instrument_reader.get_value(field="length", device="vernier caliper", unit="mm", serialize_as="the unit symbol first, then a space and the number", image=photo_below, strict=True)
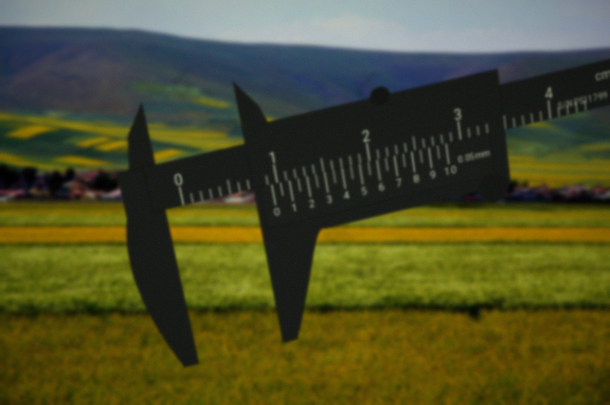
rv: mm 9.4
